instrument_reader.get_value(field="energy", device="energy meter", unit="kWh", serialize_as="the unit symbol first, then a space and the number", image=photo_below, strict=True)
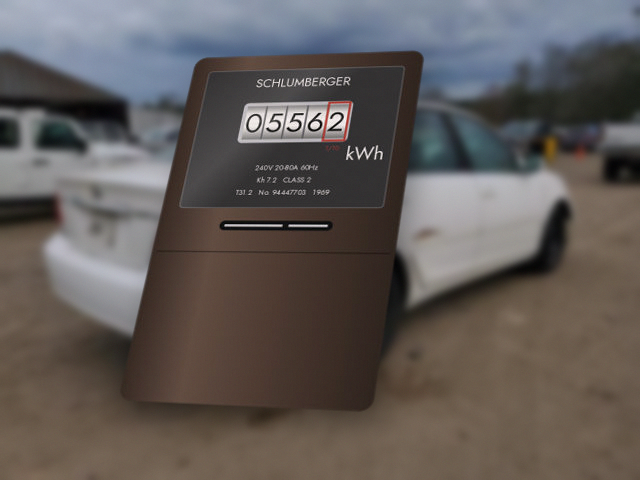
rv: kWh 556.2
